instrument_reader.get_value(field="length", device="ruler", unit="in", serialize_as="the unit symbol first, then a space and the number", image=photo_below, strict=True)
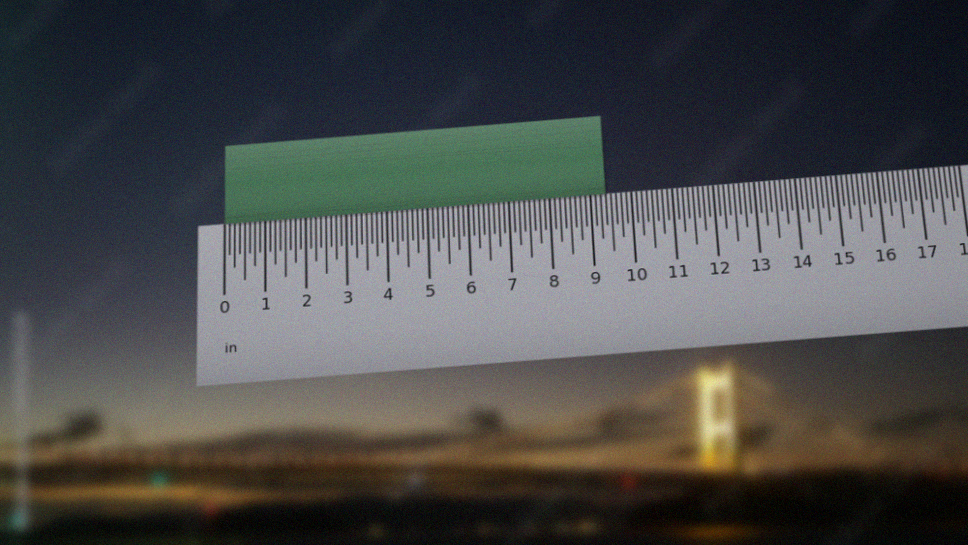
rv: in 9.375
